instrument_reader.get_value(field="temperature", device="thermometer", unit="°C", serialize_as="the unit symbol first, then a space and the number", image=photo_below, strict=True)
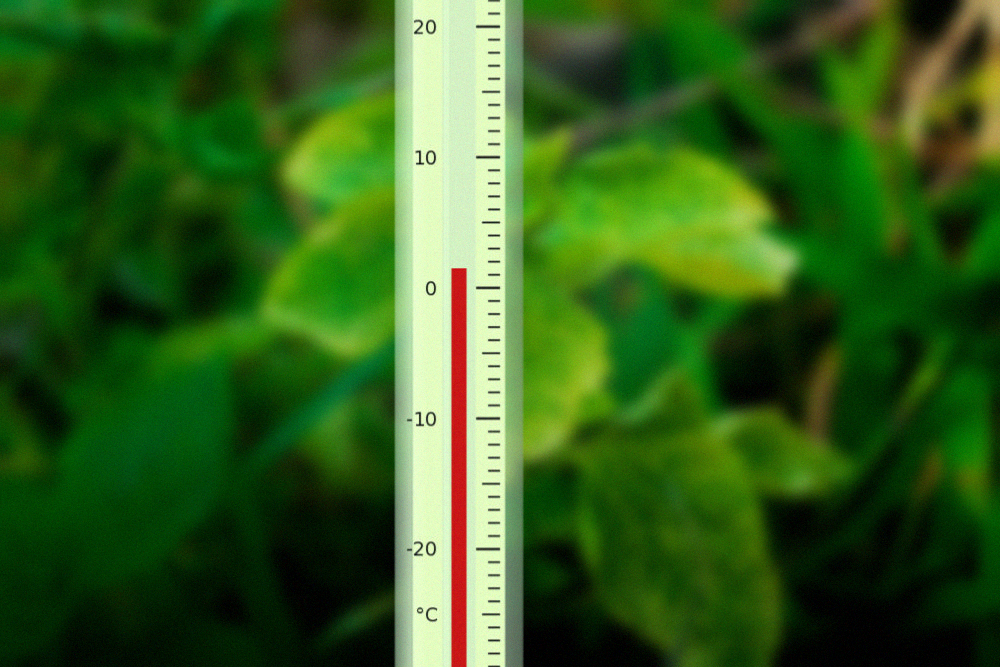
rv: °C 1.5
